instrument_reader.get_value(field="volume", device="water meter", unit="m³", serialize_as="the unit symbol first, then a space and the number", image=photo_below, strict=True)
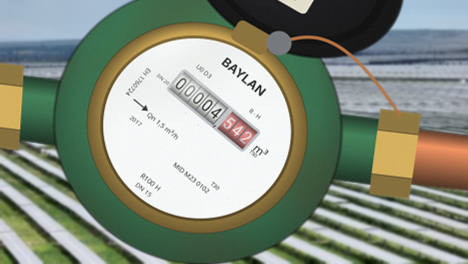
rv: m³ 4.542
